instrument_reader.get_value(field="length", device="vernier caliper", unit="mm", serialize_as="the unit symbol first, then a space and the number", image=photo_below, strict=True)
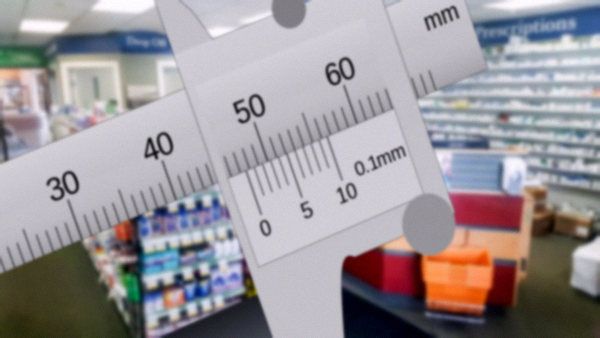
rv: mm 47.6
